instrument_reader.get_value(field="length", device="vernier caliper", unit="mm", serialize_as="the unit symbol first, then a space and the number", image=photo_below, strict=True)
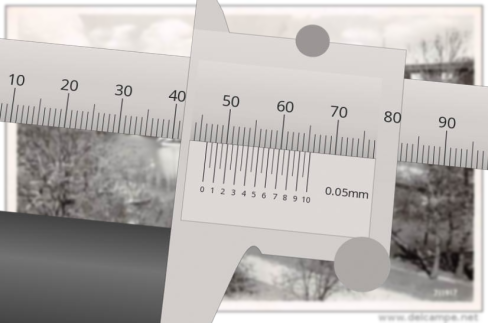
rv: mm 46.4
